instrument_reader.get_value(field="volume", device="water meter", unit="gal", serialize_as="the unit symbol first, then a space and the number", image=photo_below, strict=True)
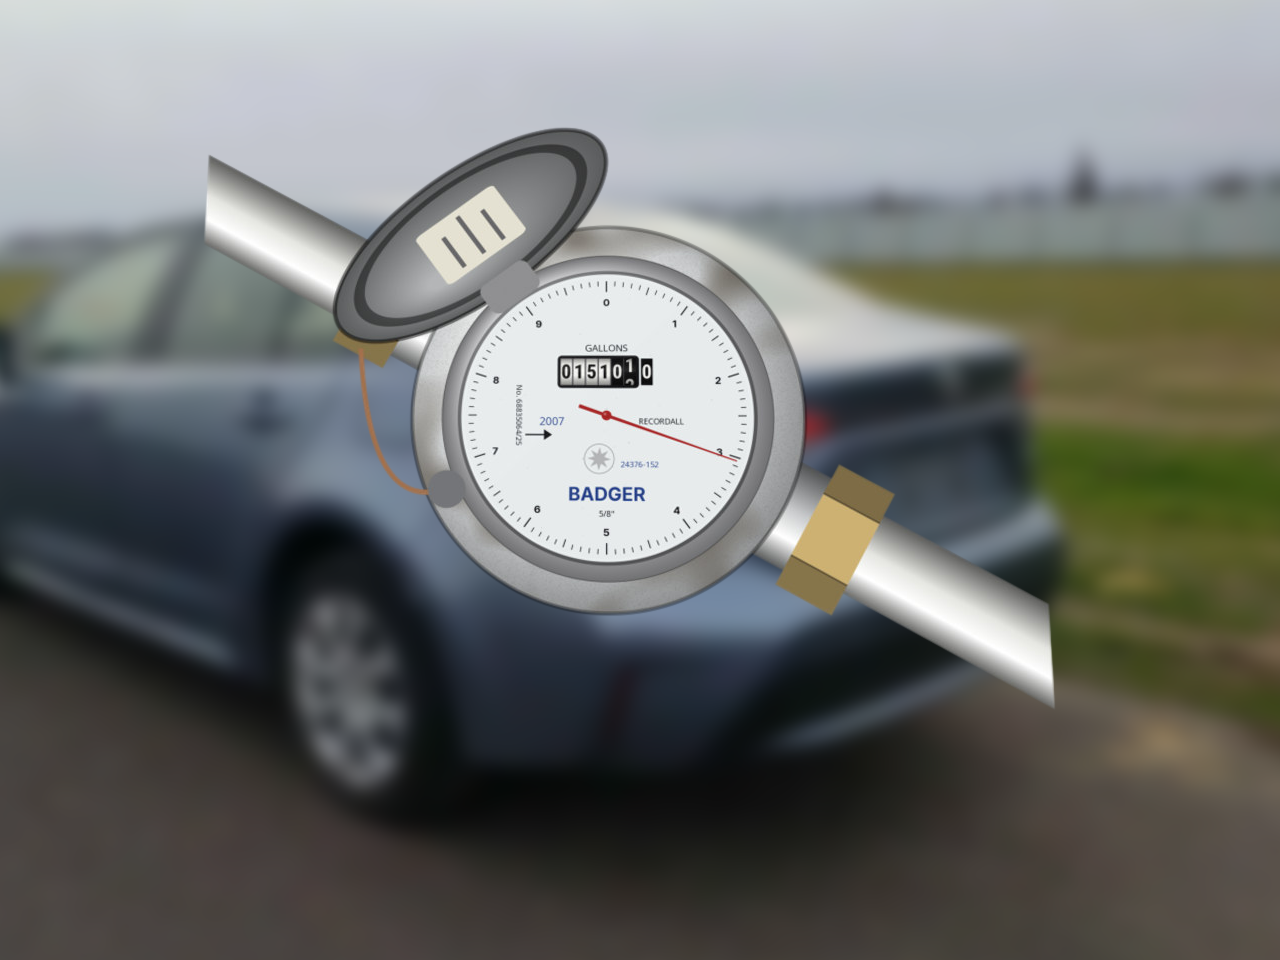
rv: gal 151013.0
